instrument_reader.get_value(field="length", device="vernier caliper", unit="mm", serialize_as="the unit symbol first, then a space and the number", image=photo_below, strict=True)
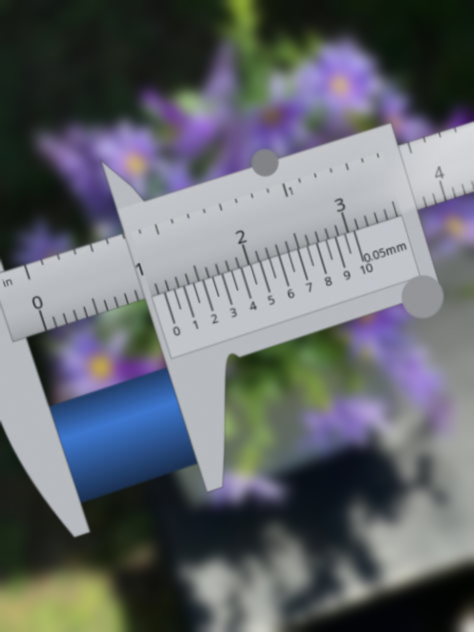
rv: mm 11.6
